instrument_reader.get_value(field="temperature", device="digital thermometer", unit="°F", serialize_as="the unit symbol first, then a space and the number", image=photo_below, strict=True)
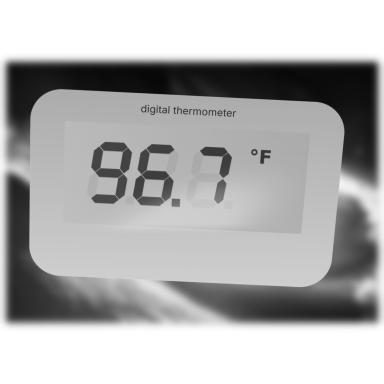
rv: °F 96.7
